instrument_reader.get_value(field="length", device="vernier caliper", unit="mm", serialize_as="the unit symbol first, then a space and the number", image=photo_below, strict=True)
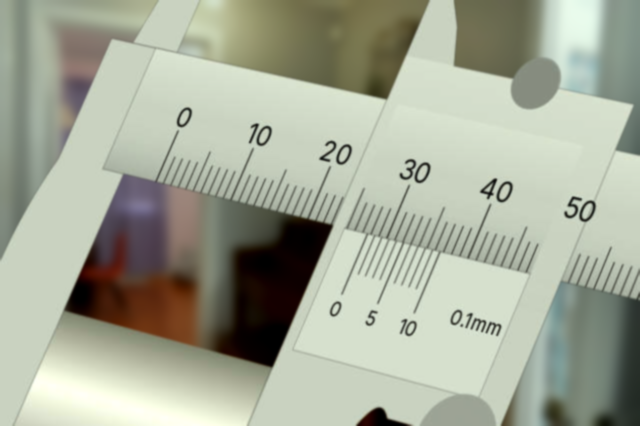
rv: mm 27.6
